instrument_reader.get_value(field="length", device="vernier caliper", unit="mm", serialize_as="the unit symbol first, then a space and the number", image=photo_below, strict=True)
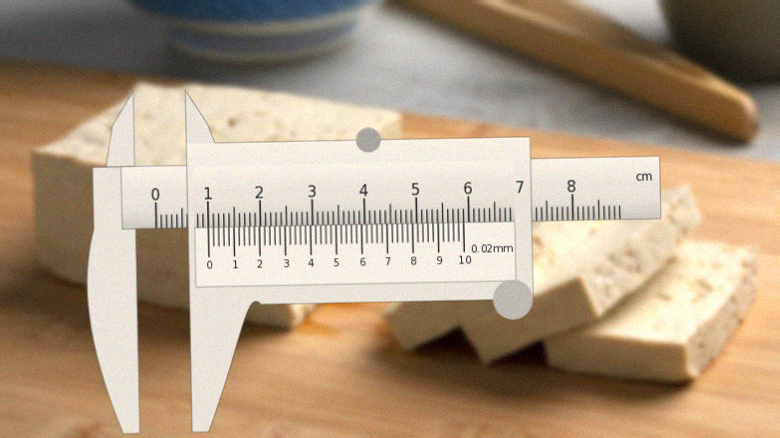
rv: mm 10.0
